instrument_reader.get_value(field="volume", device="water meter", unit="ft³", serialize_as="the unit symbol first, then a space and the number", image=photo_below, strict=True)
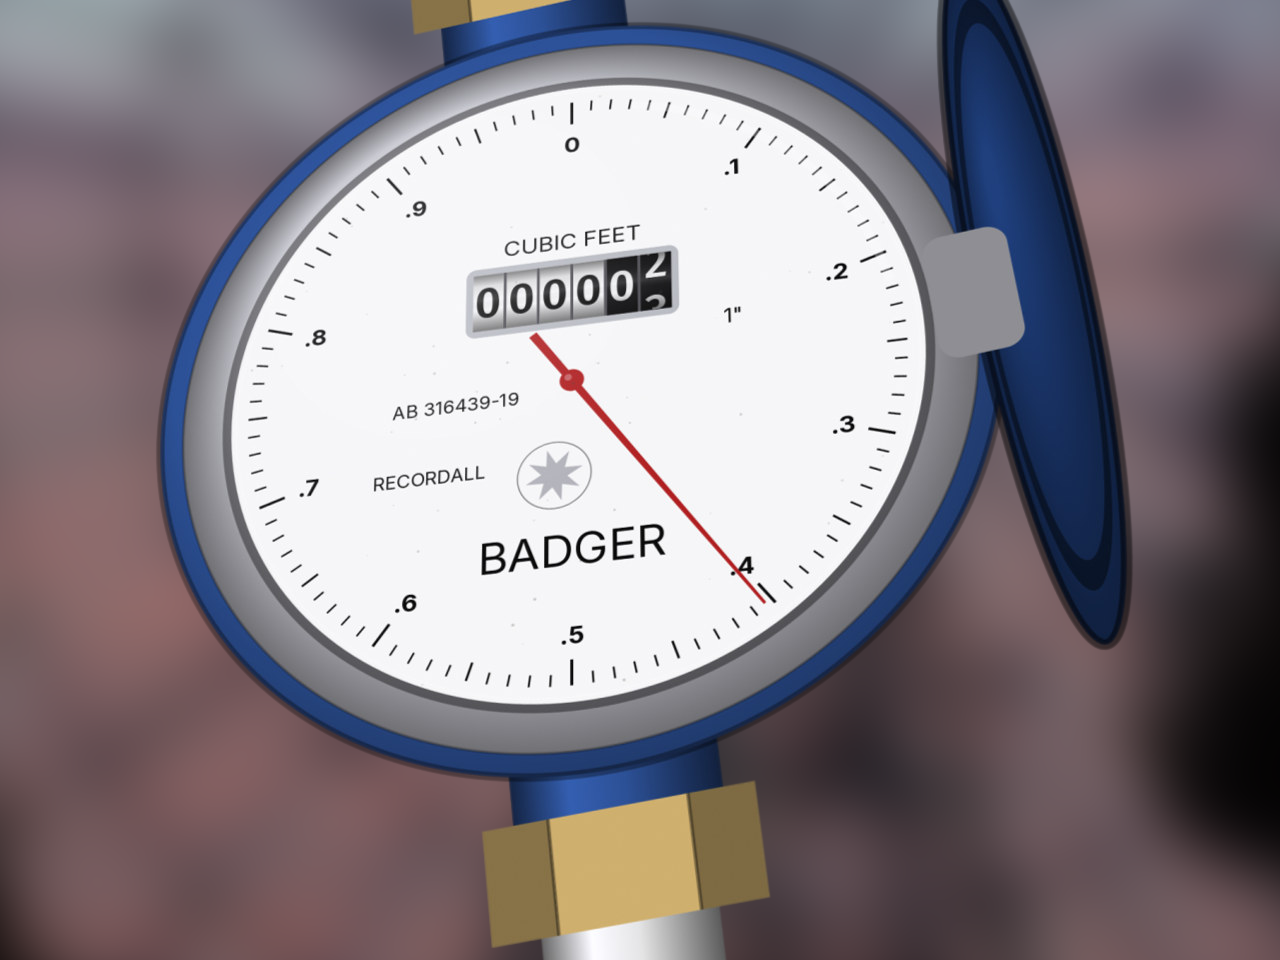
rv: ft³ 2.40
